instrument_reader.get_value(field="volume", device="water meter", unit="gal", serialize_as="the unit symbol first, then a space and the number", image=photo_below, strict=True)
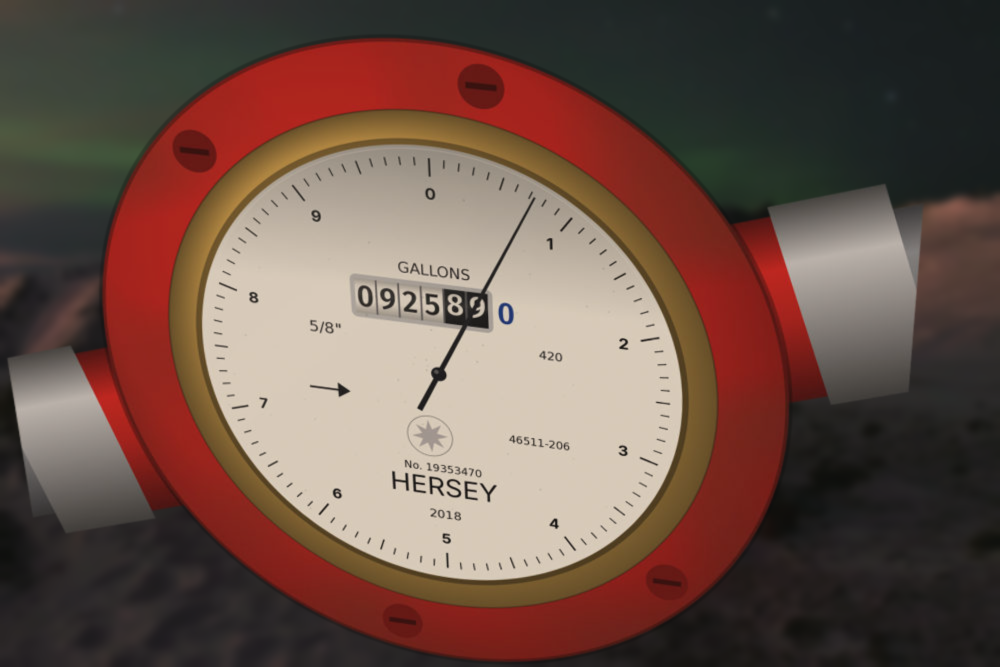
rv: gal 925890.7
